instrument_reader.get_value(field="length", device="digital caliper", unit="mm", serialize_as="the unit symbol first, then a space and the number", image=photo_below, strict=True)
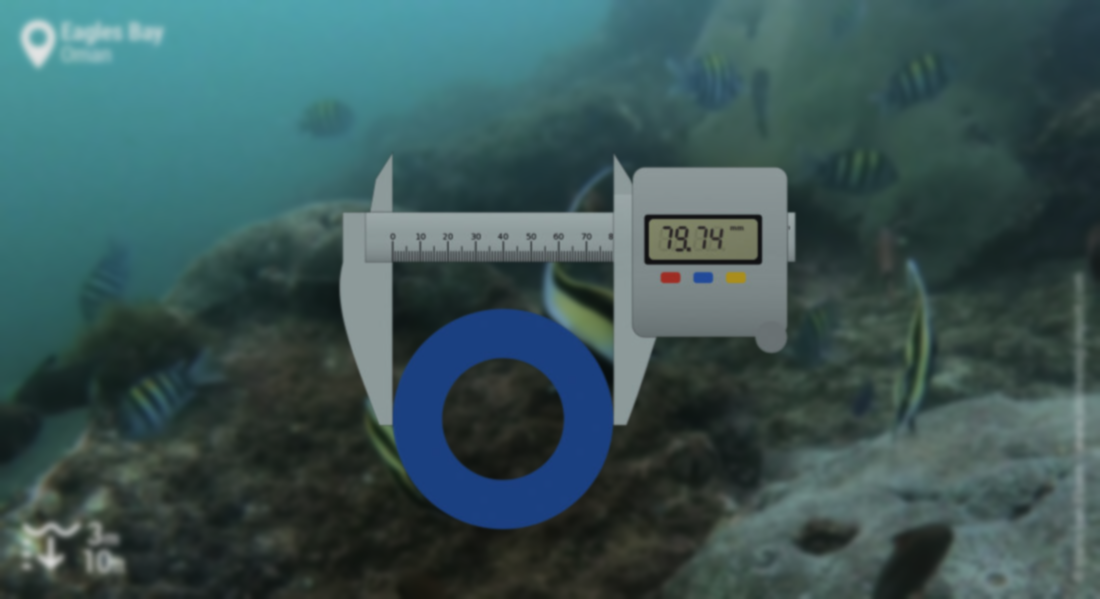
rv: mm 79.74
